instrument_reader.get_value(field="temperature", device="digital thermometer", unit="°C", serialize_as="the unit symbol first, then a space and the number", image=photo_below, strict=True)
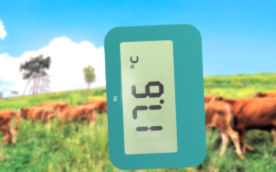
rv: °C 17.6
